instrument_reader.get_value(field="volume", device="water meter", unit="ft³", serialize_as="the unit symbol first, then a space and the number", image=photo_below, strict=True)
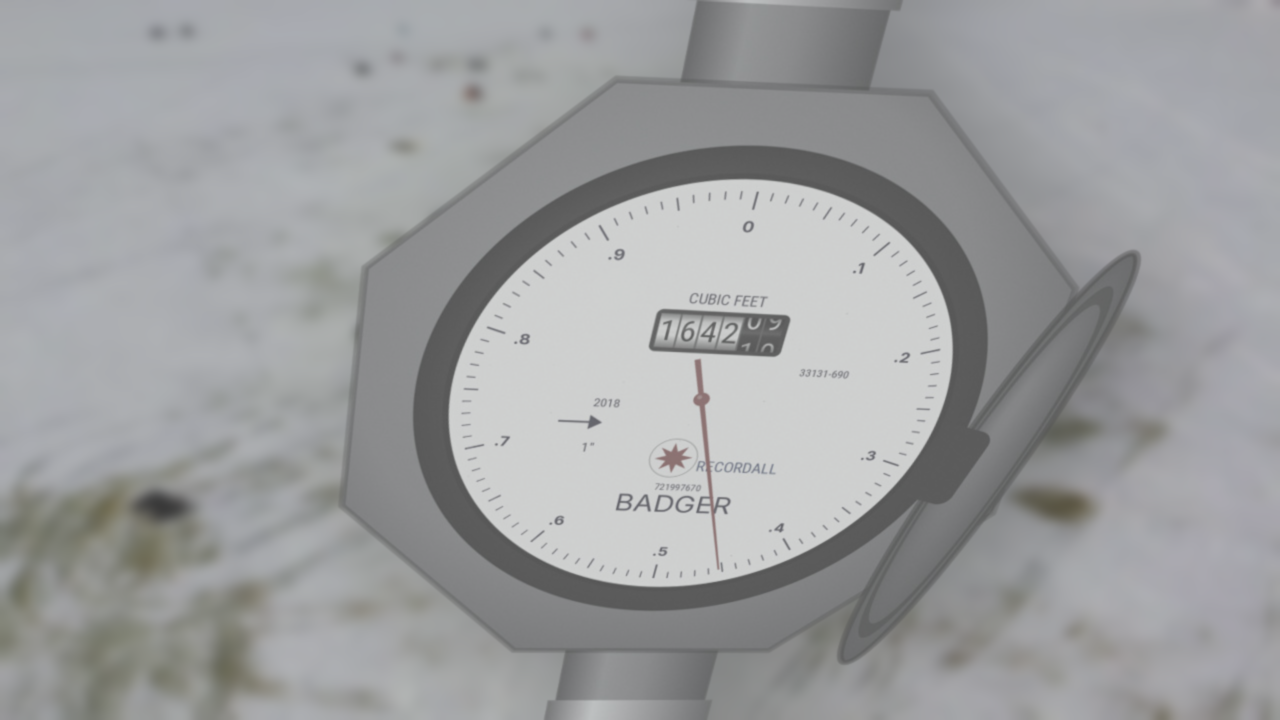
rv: ft³ 164209.45
